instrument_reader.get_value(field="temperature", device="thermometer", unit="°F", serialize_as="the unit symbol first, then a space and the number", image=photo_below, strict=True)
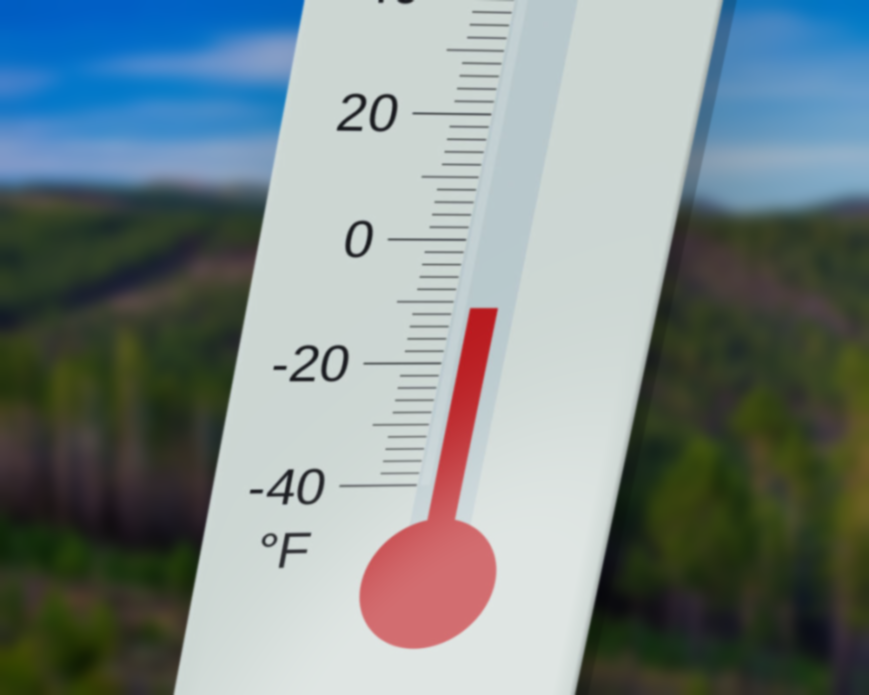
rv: °F -11
